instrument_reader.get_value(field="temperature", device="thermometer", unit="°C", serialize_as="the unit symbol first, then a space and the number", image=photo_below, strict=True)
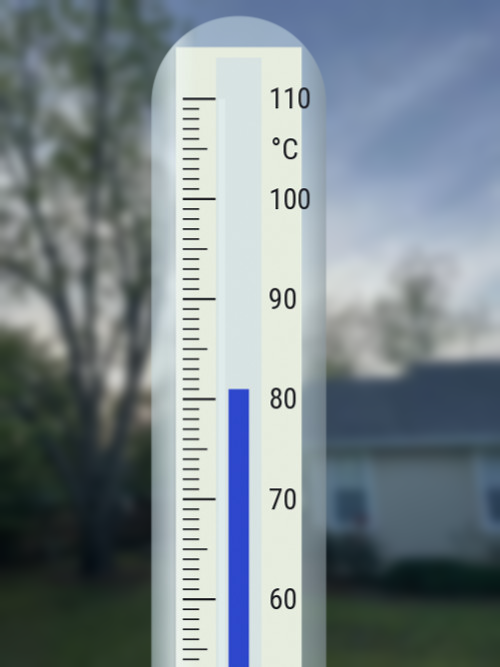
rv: °C 81
